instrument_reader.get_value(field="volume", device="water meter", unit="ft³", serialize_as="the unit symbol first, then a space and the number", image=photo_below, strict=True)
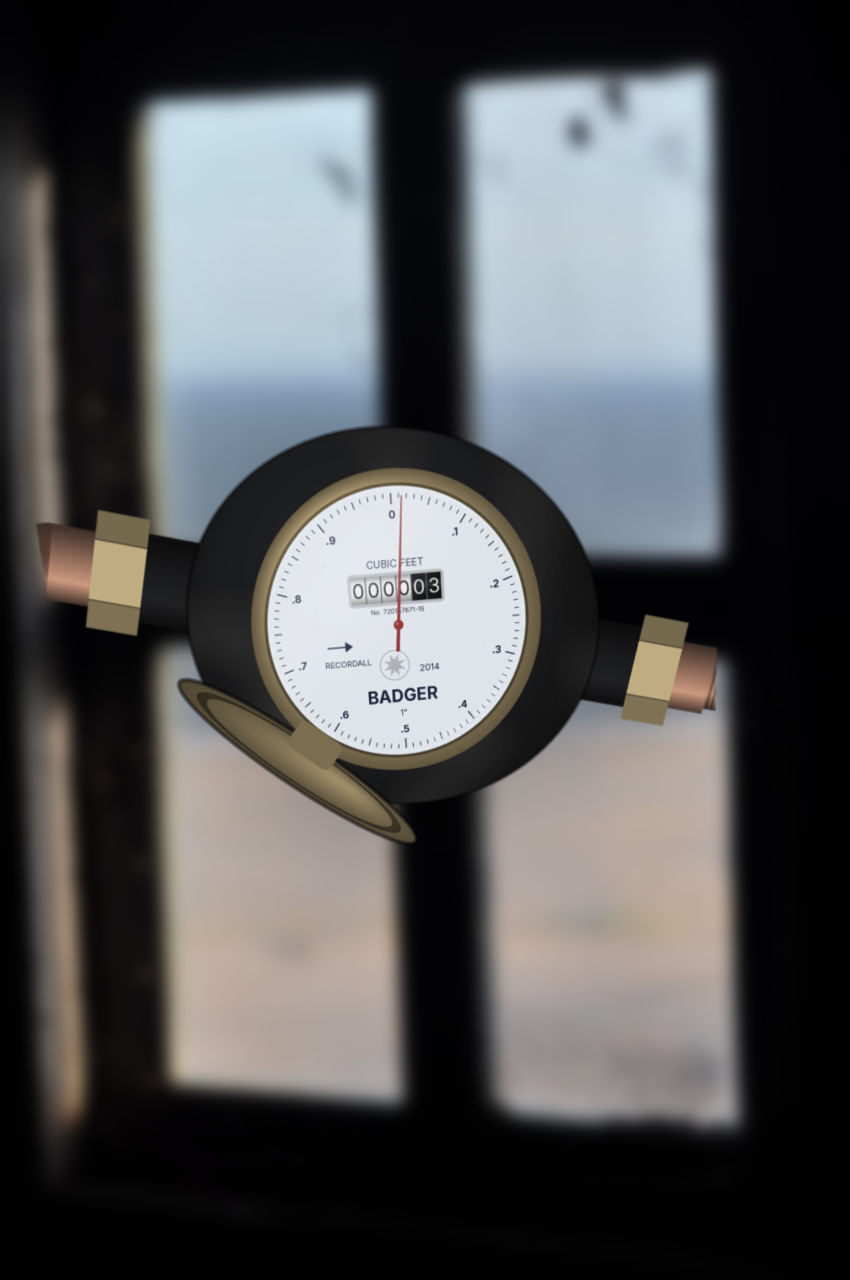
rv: ft³ 3.01
